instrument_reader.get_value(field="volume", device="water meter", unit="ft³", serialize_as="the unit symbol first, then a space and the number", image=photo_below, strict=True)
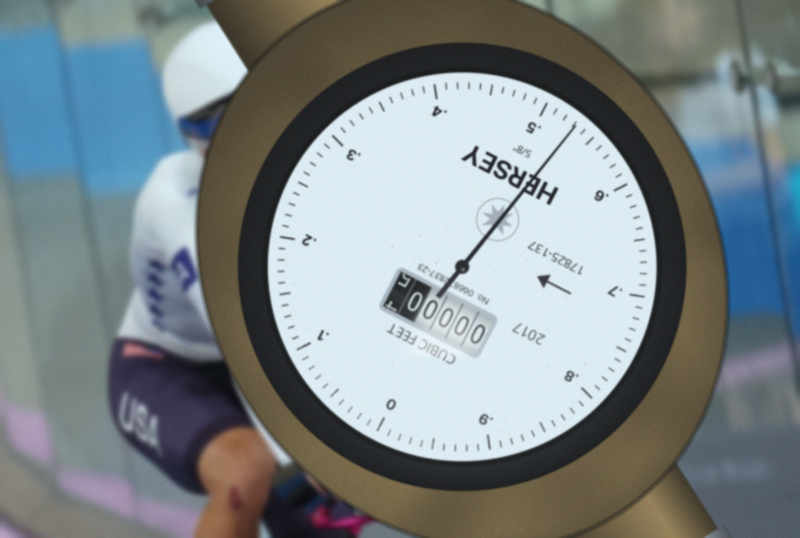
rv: ft³ 4.53
